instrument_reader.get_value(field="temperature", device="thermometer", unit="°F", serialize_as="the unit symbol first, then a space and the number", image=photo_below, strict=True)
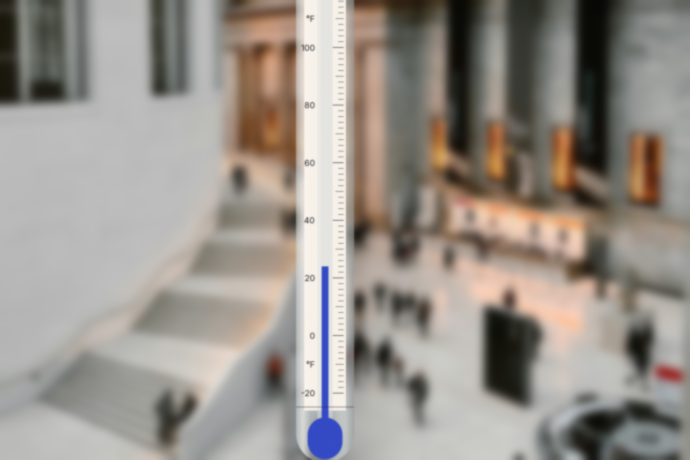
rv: °F 24
